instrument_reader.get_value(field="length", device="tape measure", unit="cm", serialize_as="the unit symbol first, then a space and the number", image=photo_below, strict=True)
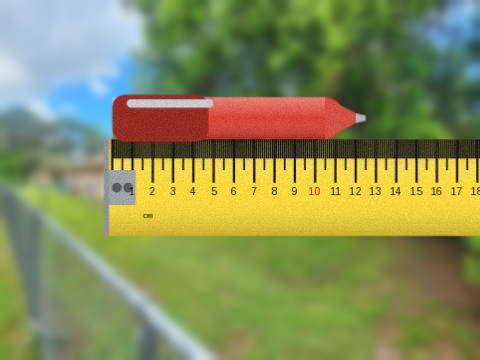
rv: cm 12.5
